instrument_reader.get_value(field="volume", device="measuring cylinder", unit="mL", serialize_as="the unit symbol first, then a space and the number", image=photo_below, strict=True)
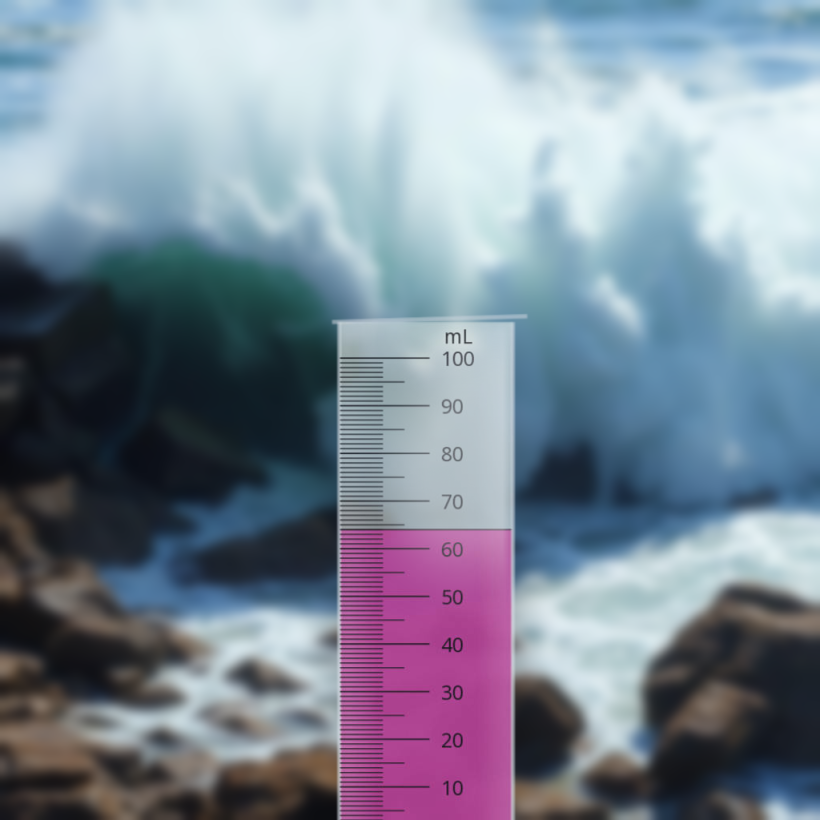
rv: mL 64
